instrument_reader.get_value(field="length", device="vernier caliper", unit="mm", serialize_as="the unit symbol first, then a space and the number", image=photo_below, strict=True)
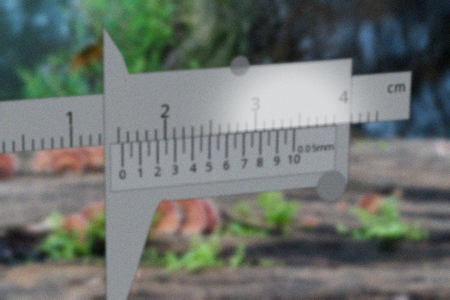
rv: mm 15.4
